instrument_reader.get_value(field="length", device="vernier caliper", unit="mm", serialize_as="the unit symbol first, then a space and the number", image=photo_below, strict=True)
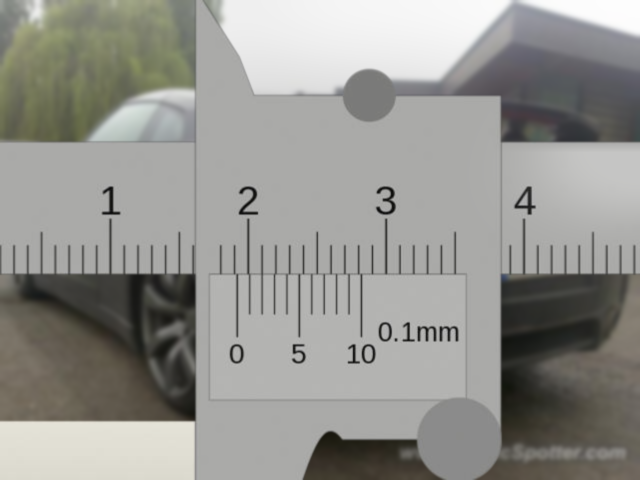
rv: mm 19.2
